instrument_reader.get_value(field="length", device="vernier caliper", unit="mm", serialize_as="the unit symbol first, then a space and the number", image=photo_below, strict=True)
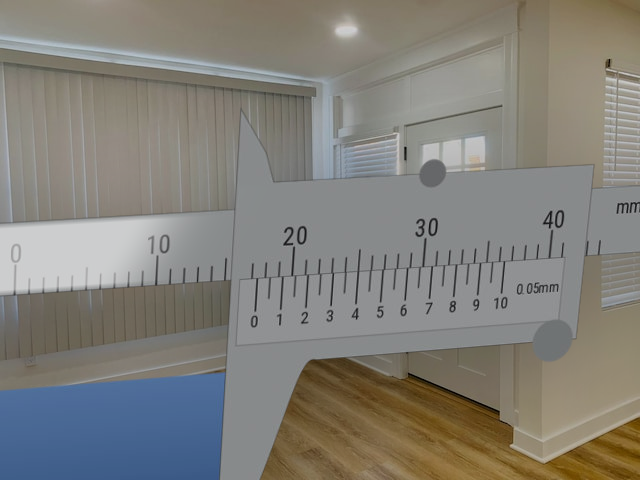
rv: mm 17.4
